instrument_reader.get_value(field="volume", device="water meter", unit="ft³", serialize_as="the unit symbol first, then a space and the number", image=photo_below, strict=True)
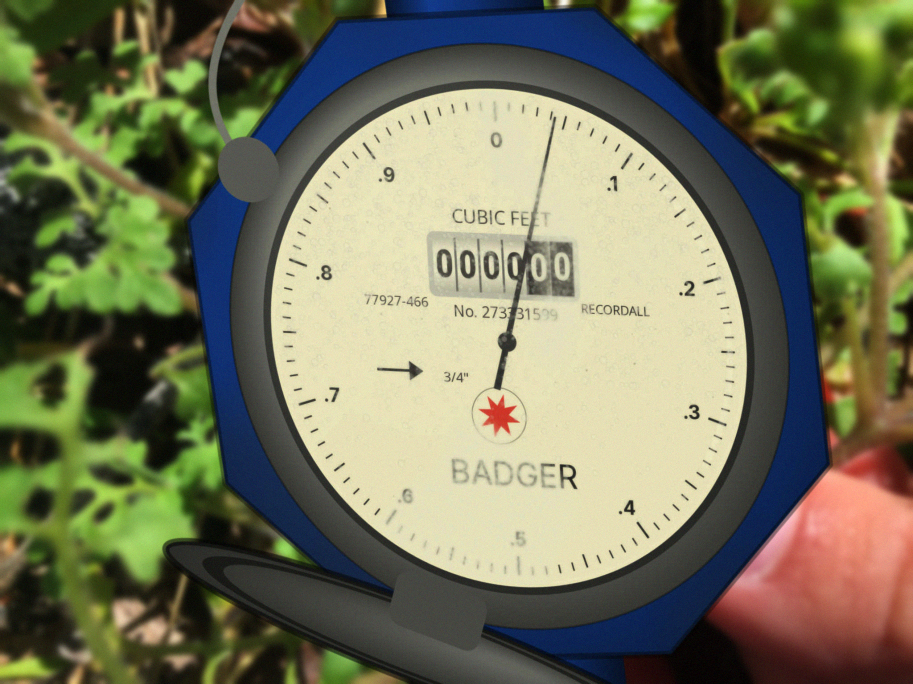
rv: ft³ 0.04
